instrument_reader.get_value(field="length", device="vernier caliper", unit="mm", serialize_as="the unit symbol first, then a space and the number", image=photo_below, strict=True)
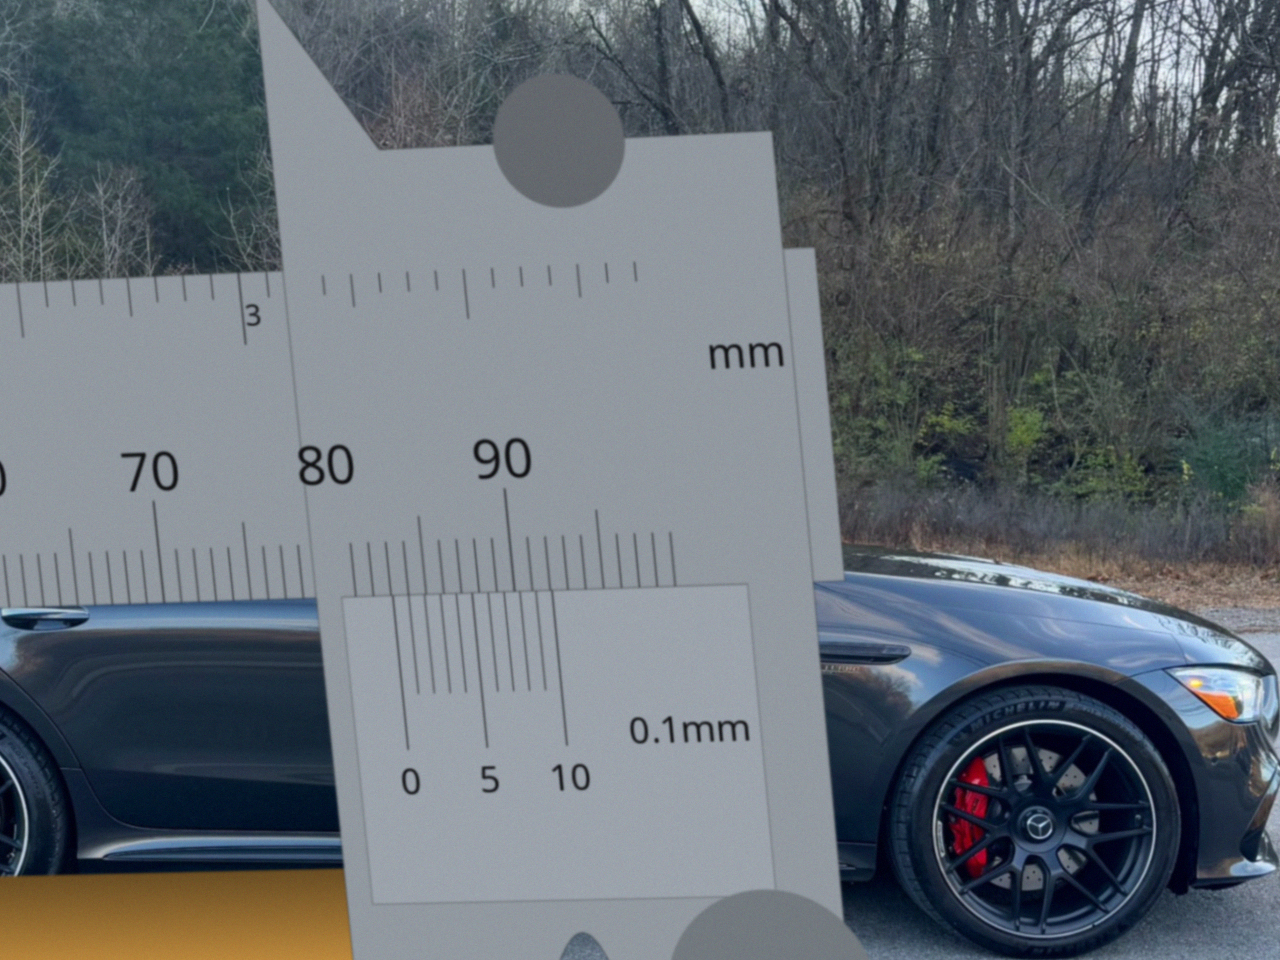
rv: mm 83.1
